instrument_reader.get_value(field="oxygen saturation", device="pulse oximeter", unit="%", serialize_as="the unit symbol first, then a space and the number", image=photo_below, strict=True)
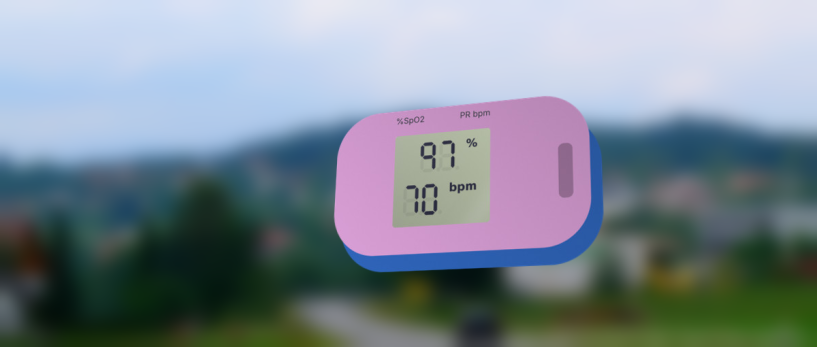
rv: % 97
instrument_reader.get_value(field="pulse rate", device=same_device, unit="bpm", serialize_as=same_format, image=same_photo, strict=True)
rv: bpm 70
